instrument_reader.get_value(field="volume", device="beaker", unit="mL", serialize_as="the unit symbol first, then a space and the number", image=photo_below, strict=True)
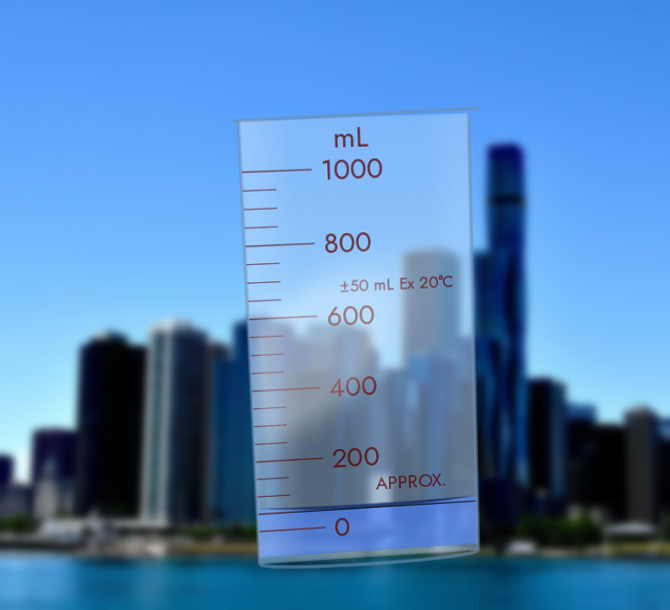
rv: mL 50
